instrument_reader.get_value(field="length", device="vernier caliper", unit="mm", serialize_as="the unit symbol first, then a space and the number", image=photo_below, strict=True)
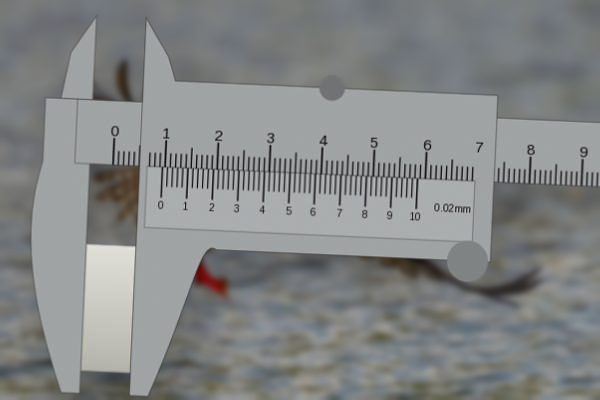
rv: mm 9.5
